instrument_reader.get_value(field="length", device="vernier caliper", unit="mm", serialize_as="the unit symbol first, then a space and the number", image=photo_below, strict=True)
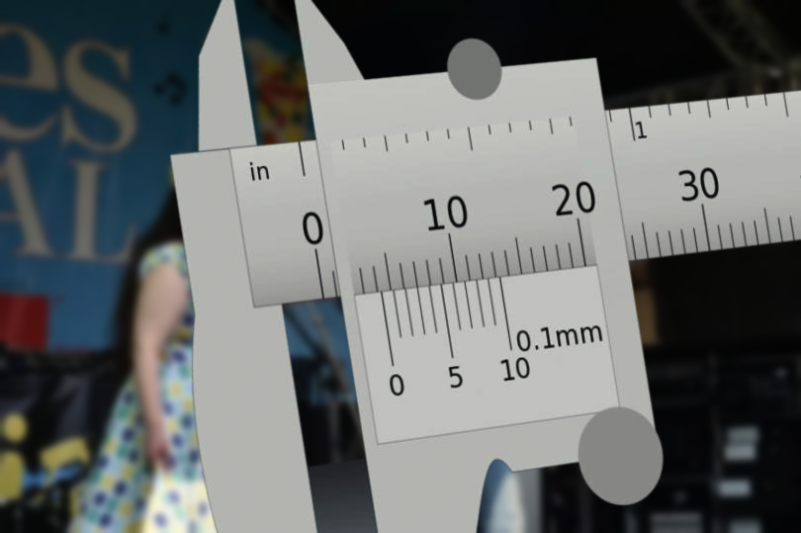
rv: mm 4.3
